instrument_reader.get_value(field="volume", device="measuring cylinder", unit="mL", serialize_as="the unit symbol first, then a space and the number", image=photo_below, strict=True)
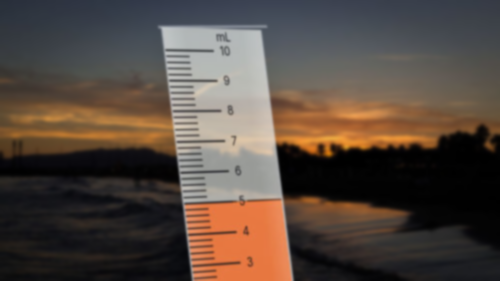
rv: mL 5
